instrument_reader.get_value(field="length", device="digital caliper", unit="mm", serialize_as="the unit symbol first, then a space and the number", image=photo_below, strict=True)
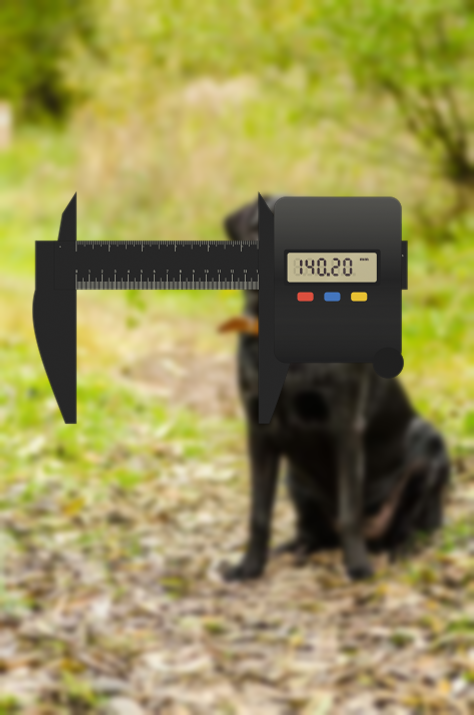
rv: mm 140.20
